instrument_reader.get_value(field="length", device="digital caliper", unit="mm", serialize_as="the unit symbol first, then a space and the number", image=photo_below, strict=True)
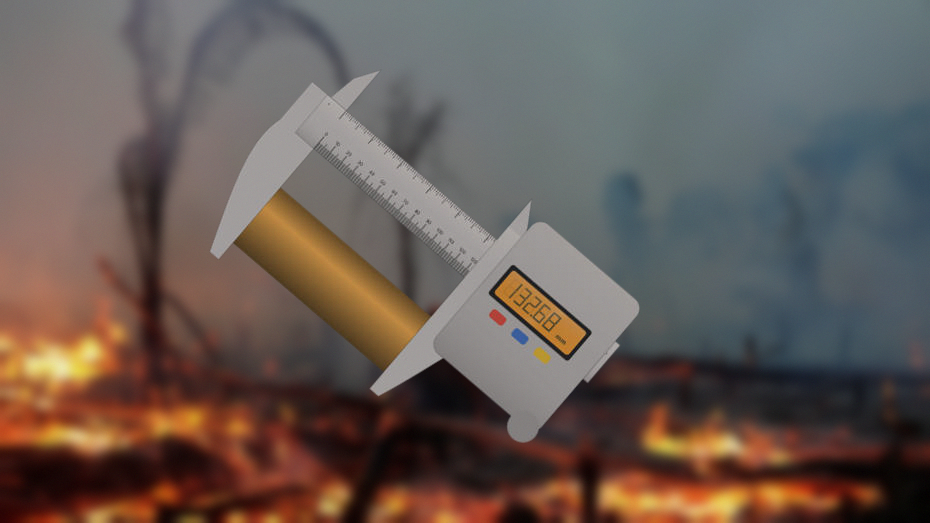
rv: mm 132.68
